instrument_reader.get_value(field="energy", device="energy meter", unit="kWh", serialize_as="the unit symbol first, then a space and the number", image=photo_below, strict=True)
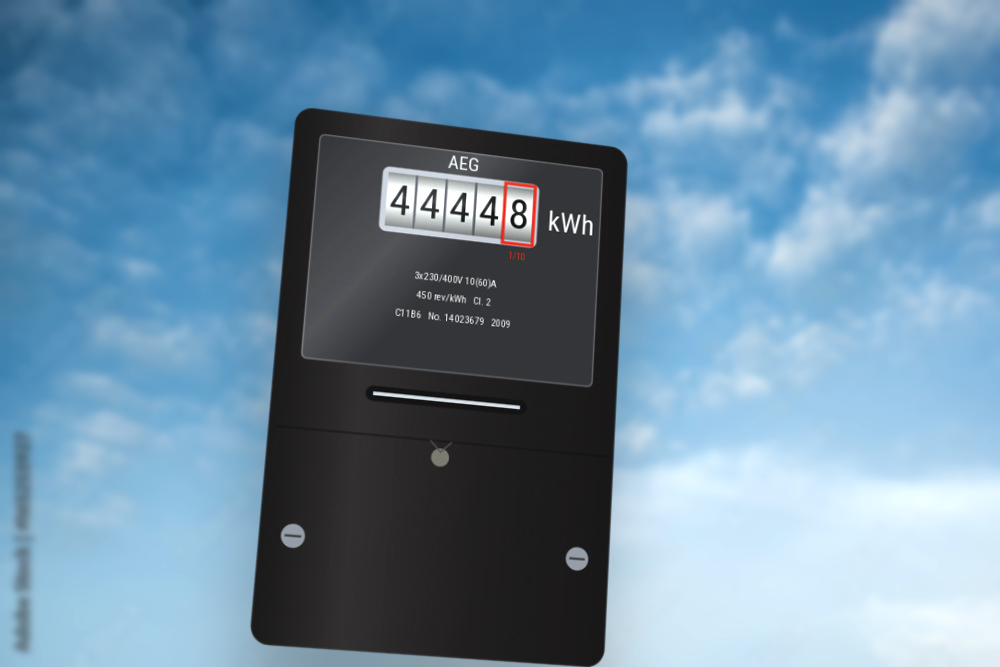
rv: kWh 4444.8
